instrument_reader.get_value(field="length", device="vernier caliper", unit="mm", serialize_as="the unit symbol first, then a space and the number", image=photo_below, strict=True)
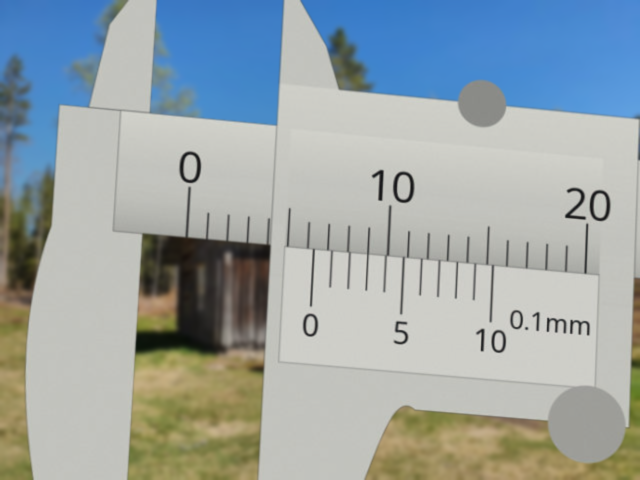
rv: mm 6.3
